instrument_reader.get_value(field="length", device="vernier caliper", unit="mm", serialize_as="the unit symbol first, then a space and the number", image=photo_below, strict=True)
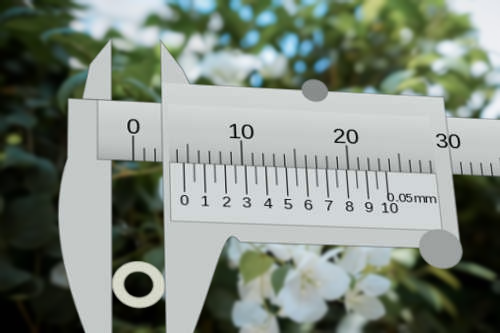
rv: mm 4.6
